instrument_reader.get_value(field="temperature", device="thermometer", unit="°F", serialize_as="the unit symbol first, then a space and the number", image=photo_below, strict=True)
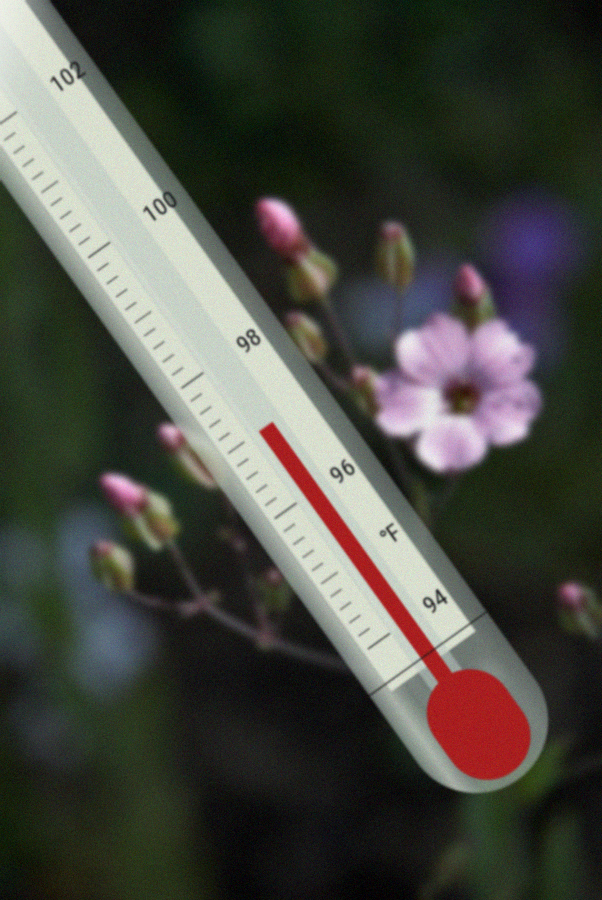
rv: °F 97
